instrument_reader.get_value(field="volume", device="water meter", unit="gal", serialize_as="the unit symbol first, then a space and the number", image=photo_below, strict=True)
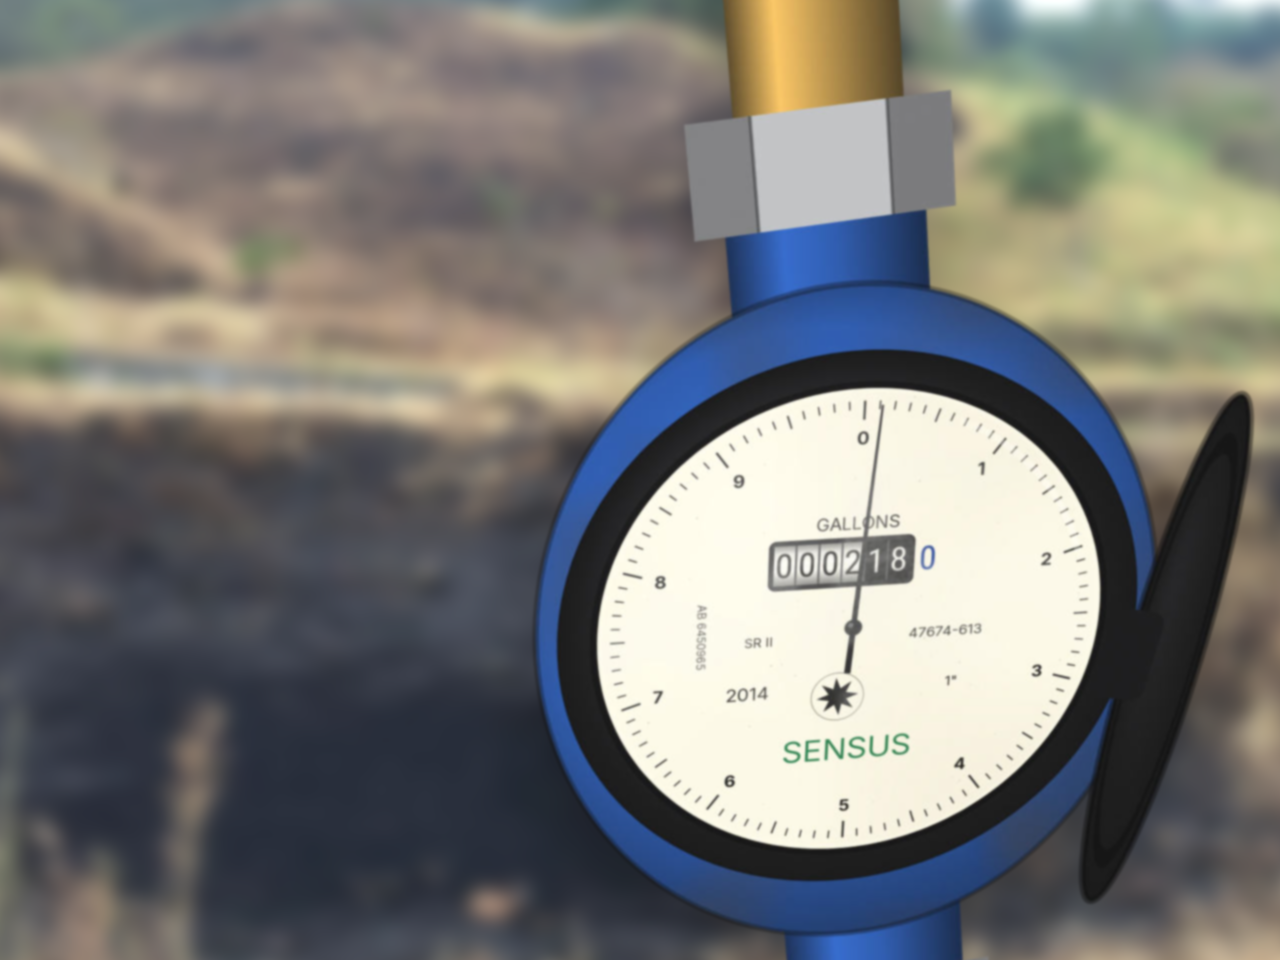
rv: gal 2180.1
